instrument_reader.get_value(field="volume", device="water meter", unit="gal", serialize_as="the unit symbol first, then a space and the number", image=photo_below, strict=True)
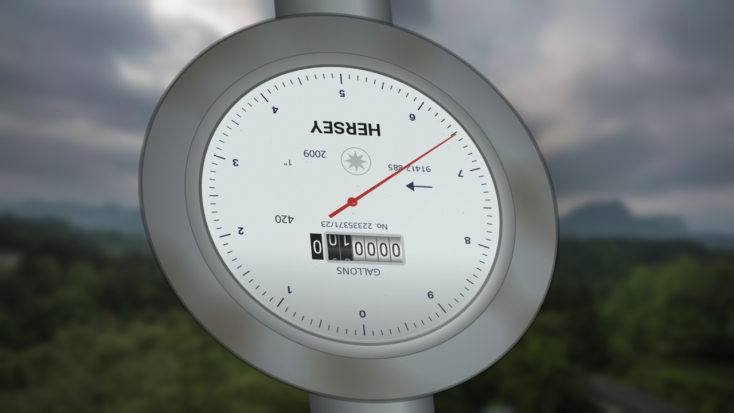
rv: gal 96.5
